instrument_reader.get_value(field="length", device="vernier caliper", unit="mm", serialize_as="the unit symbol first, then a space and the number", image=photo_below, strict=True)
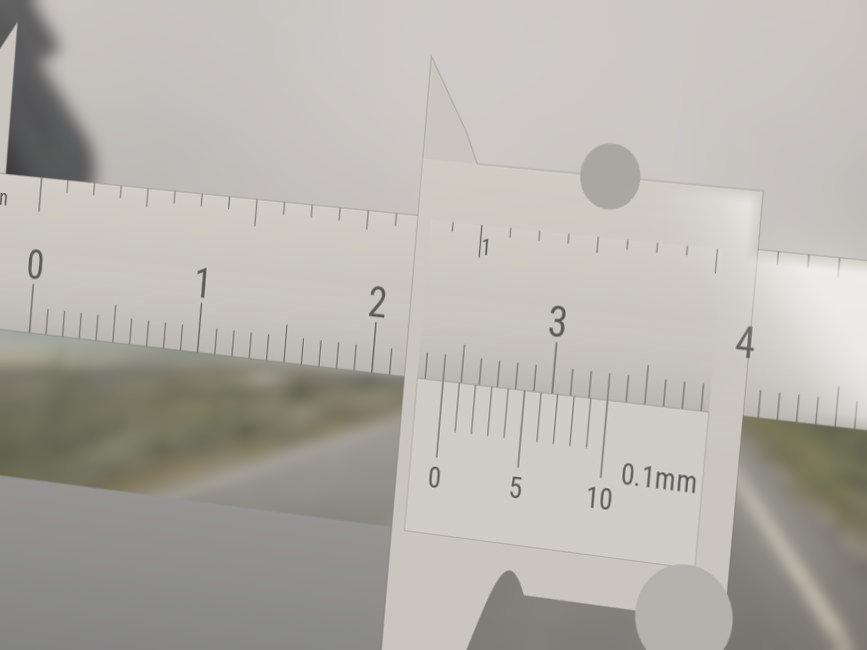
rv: mm 24.0
